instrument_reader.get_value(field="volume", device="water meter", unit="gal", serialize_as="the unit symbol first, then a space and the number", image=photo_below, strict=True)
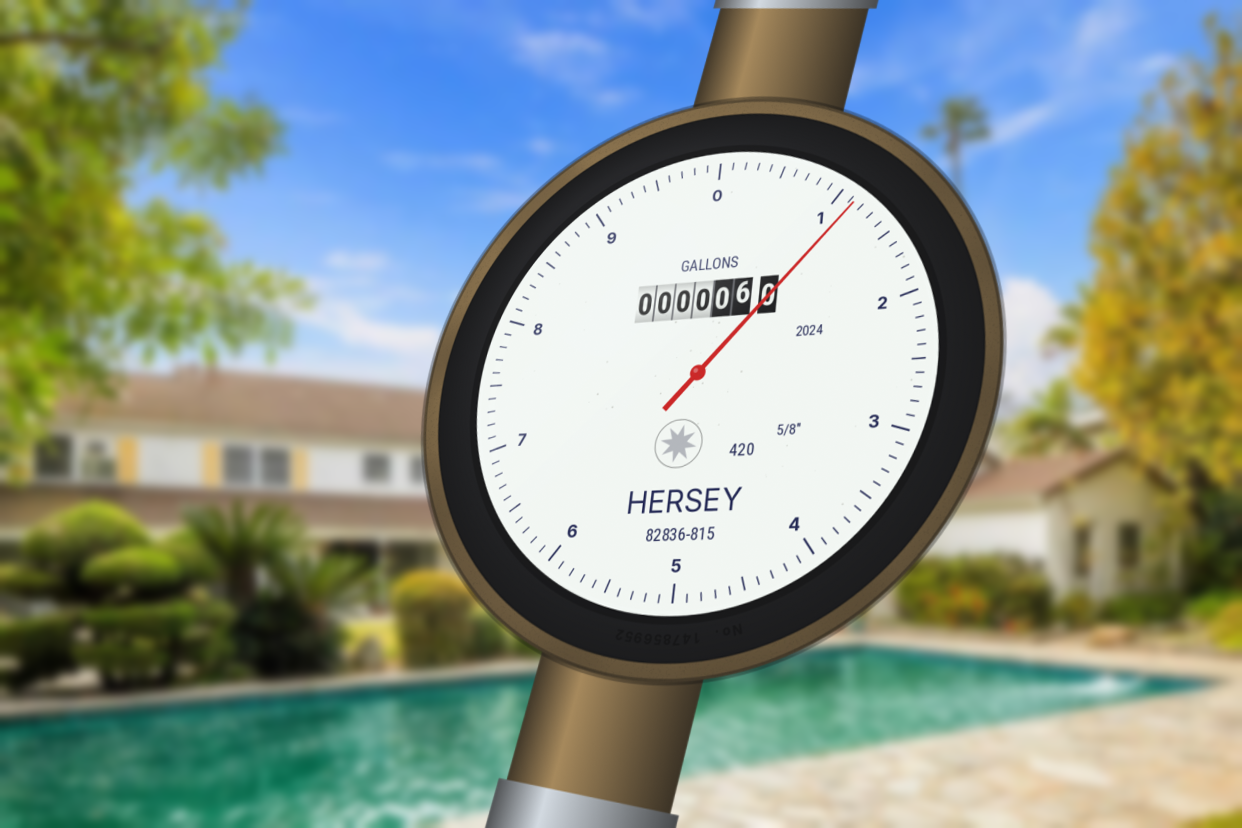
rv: gal 61.1
